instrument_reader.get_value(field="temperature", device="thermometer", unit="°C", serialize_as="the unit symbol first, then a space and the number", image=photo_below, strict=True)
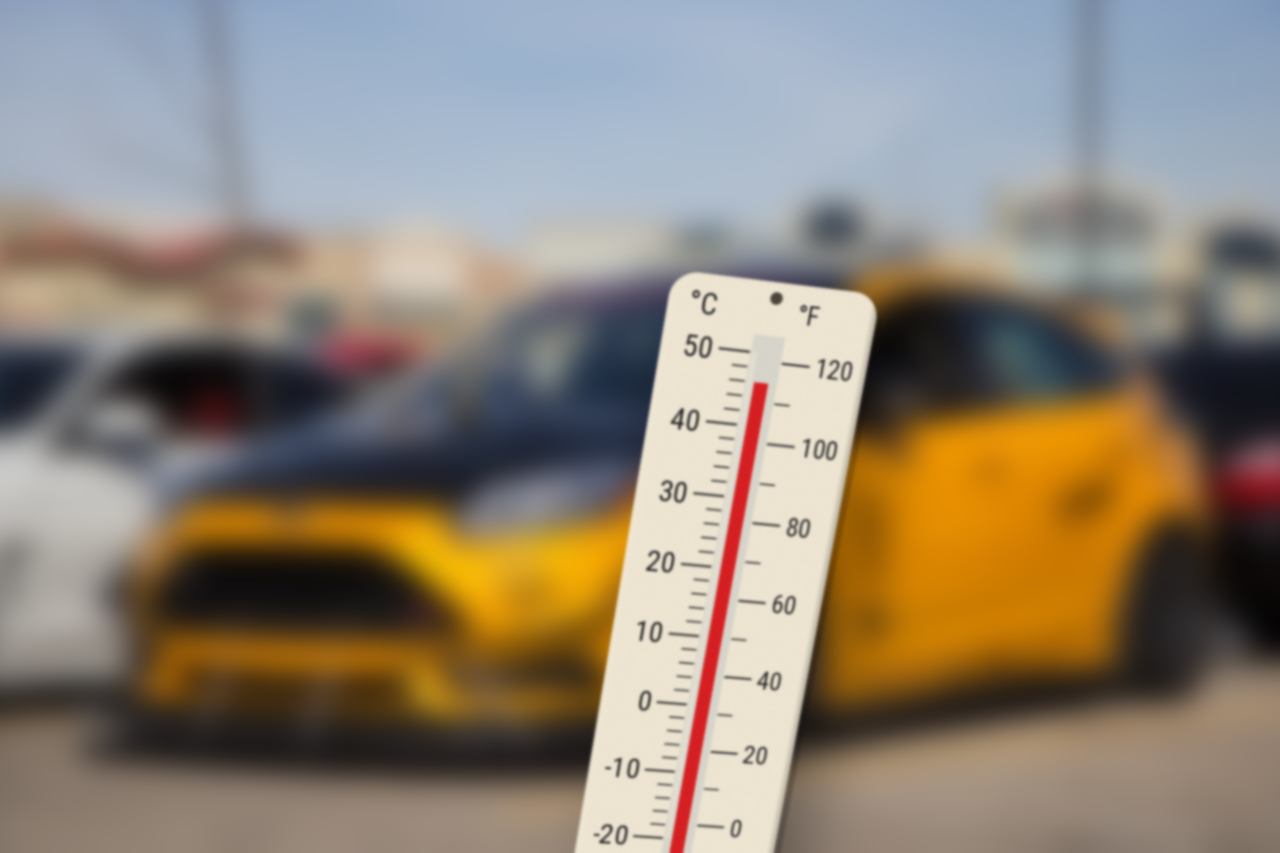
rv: °C 46
